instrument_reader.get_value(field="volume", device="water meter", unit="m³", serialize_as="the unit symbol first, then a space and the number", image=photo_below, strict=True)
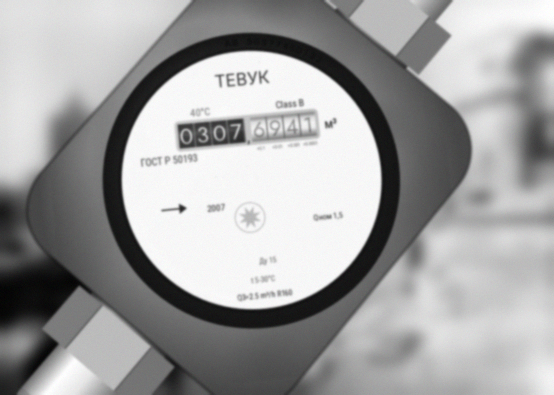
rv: m³ 307.6941
